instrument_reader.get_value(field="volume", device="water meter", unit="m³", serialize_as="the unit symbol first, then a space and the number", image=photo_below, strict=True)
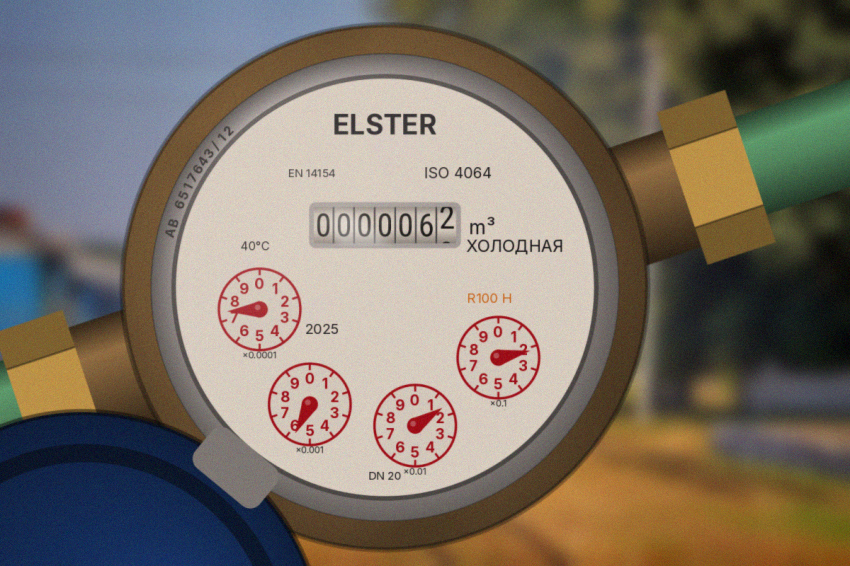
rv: m³ 62.2157
